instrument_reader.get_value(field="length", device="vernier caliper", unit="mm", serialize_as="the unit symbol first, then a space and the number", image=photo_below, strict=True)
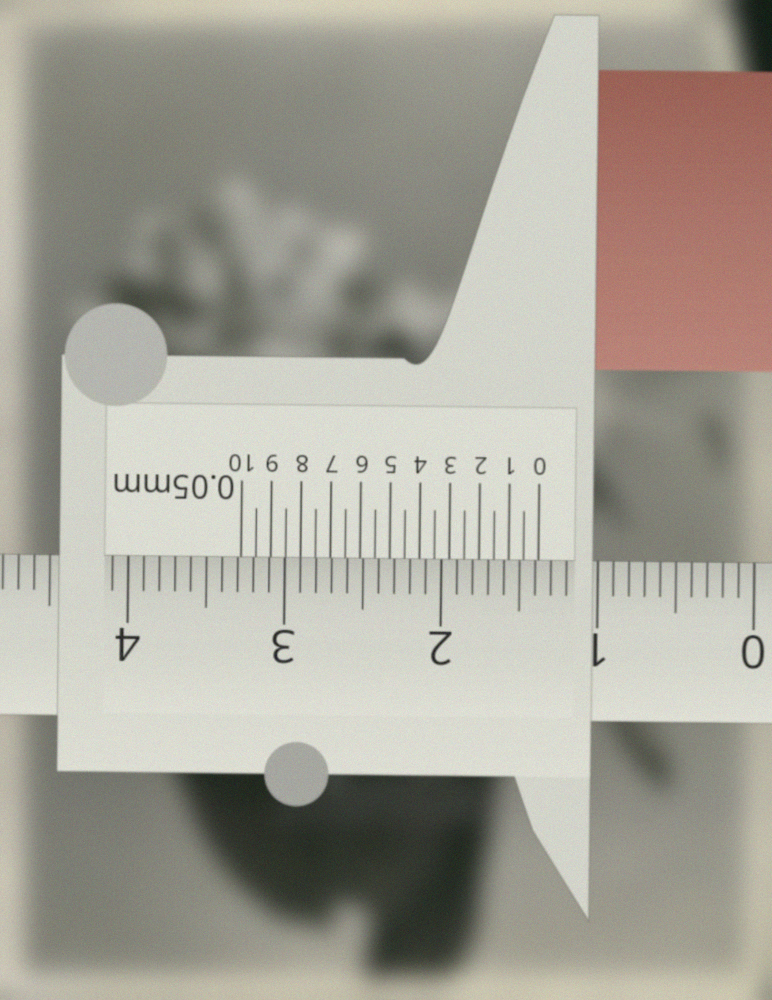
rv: mm 13.8
